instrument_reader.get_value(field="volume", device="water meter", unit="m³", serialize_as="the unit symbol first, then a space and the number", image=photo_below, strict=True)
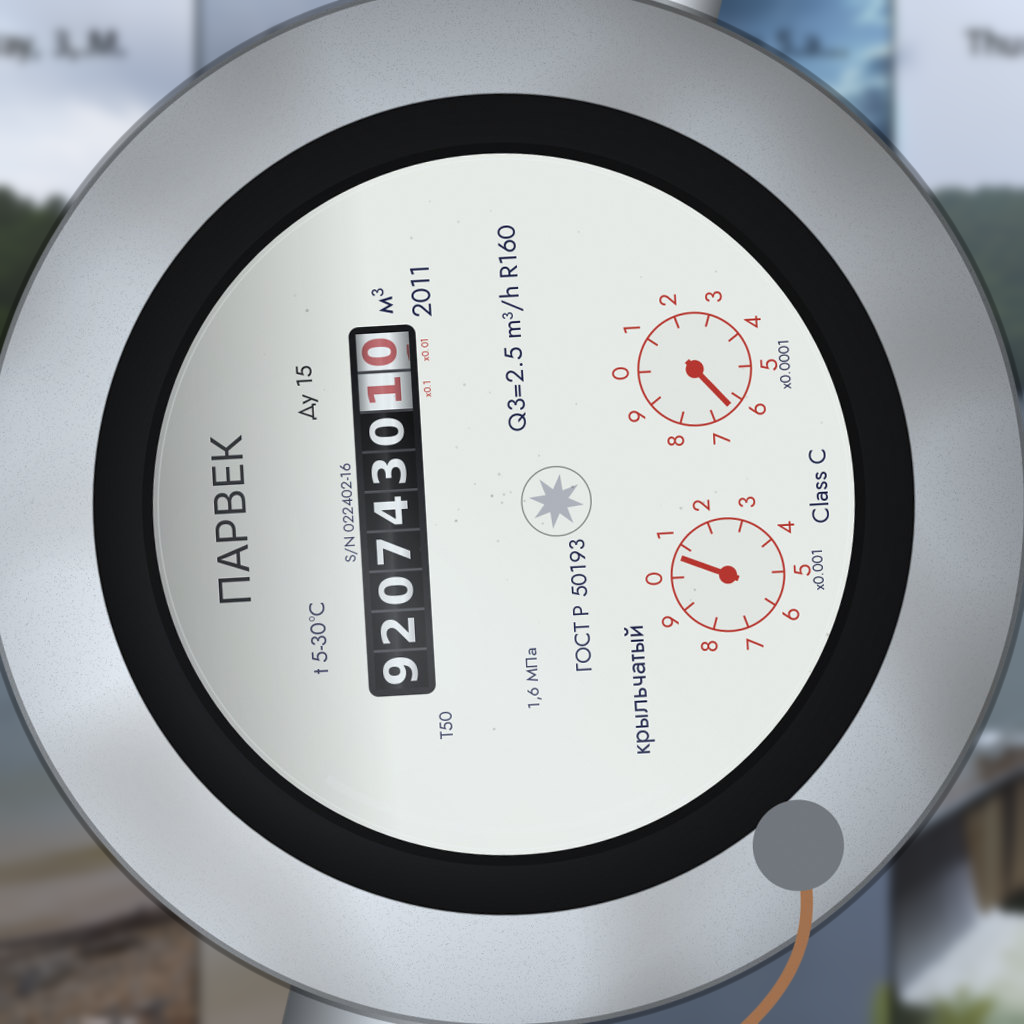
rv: m³ 9207430.1006
